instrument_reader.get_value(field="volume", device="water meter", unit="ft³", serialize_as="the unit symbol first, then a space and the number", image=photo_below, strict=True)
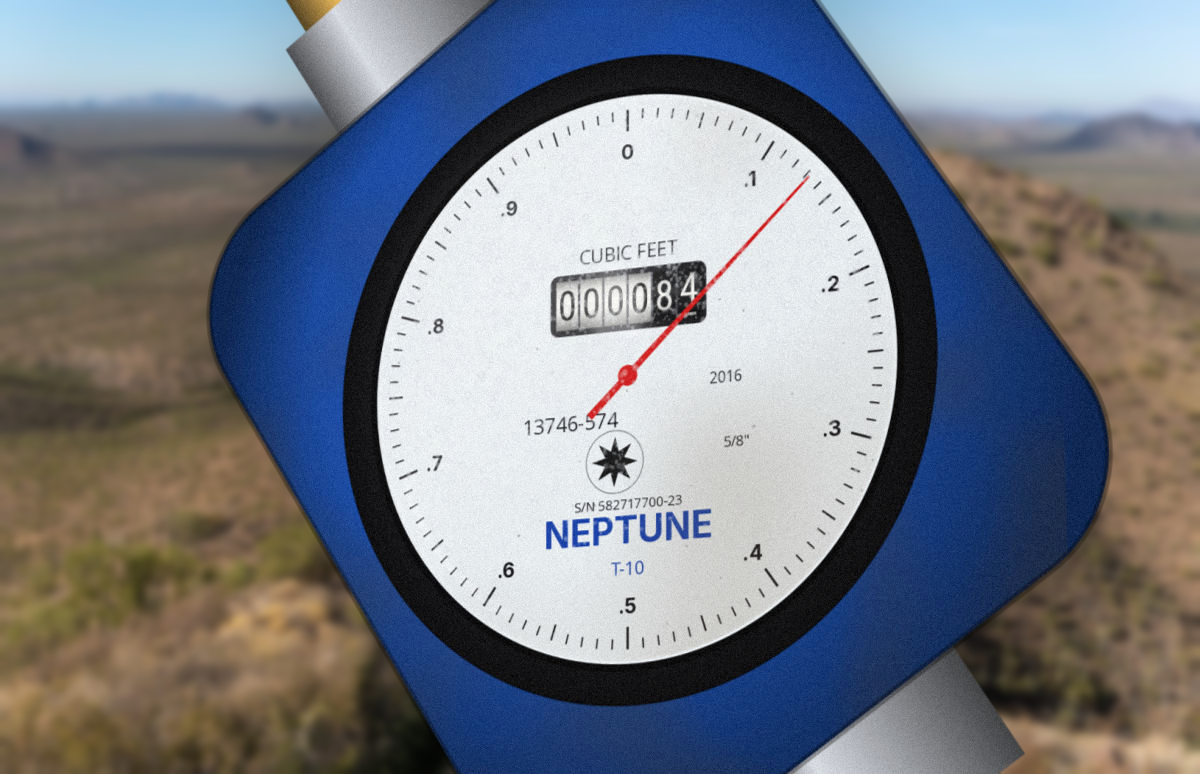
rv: ft³ 84.13
